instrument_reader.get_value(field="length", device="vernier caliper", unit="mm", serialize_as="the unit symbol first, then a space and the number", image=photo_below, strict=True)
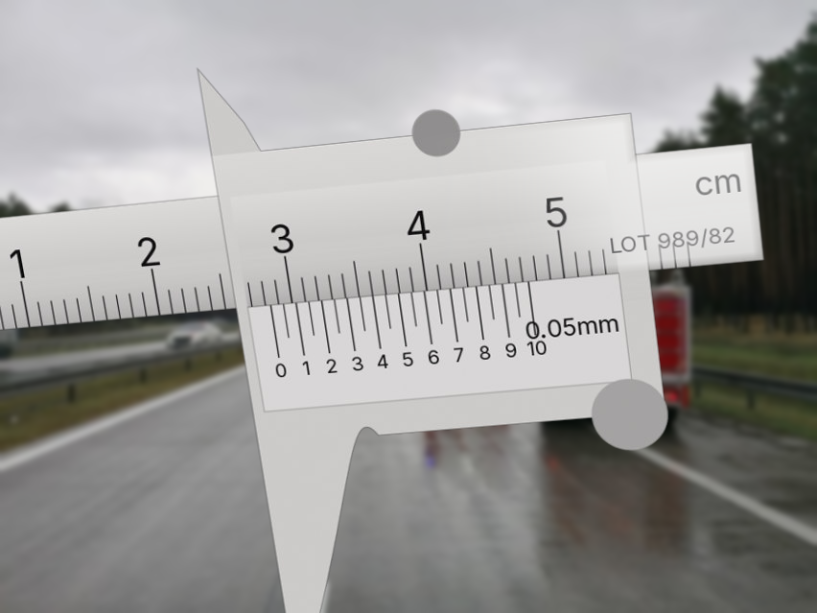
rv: mm 28.4
